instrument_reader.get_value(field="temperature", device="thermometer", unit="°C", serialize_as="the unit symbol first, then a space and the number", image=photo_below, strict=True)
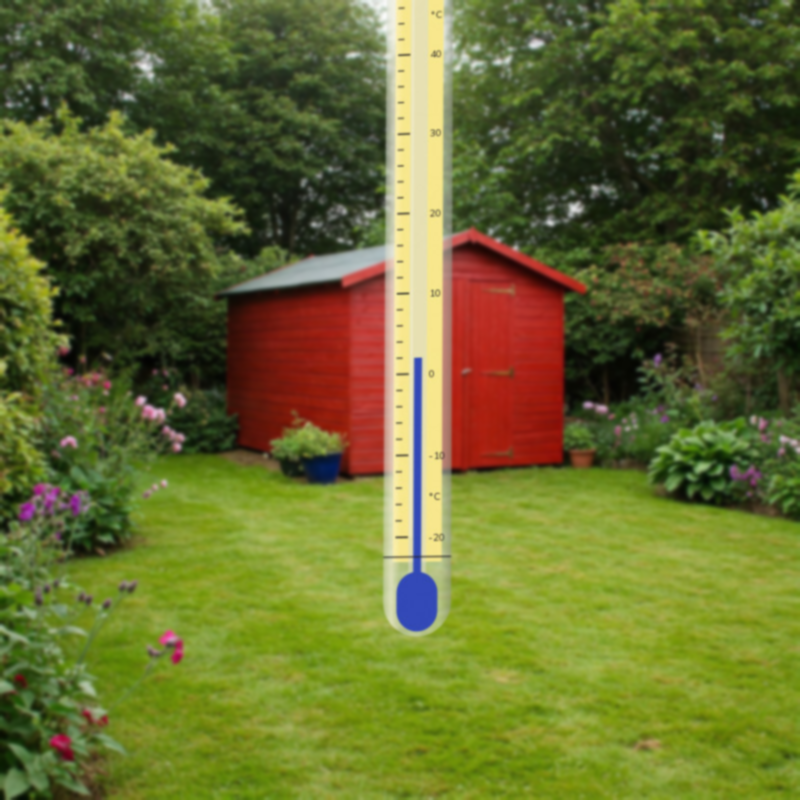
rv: °C 2
